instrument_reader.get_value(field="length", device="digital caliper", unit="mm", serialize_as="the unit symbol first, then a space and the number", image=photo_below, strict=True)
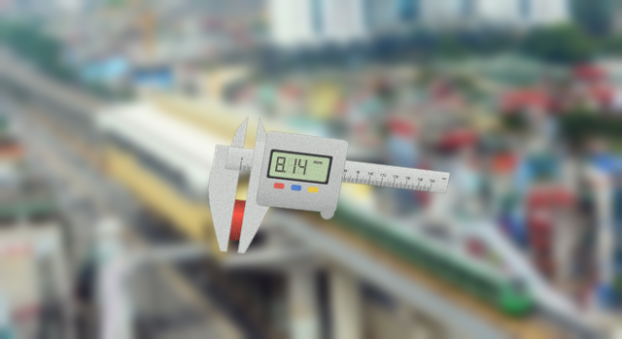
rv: mm 8.14
